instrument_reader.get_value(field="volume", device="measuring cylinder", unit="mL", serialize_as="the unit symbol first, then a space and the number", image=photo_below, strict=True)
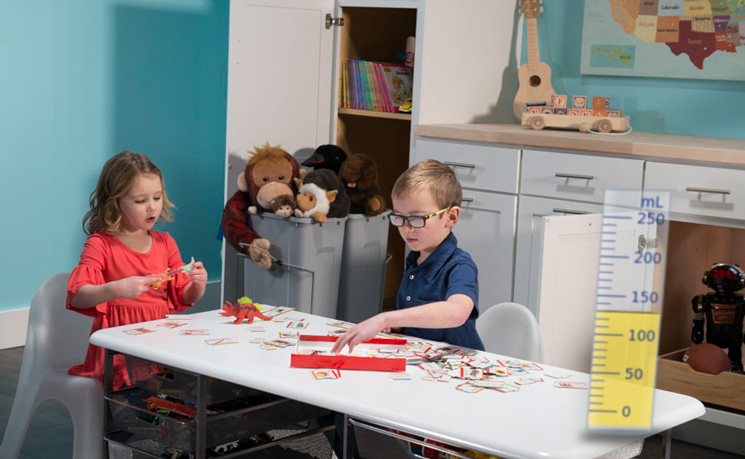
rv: mL 130
